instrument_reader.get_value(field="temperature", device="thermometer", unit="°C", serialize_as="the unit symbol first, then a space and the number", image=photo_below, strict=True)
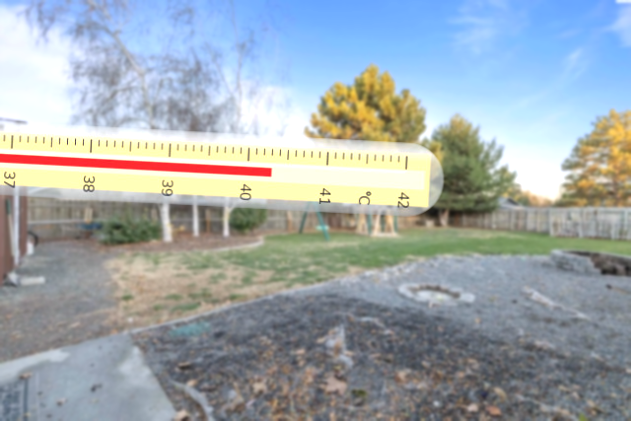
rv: °C 40.3
